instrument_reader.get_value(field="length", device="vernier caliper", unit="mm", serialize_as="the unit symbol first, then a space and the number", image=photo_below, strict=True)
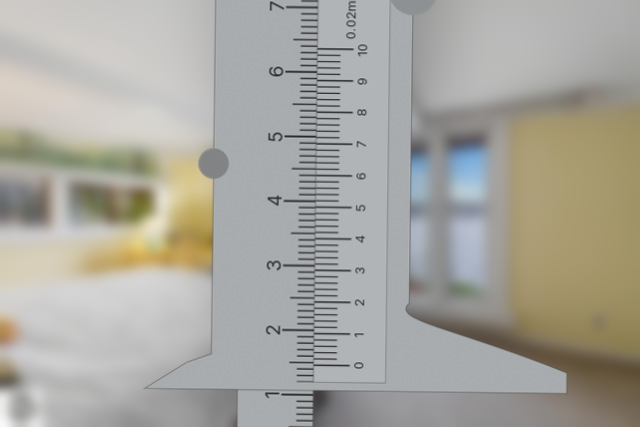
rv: mm 14.6
